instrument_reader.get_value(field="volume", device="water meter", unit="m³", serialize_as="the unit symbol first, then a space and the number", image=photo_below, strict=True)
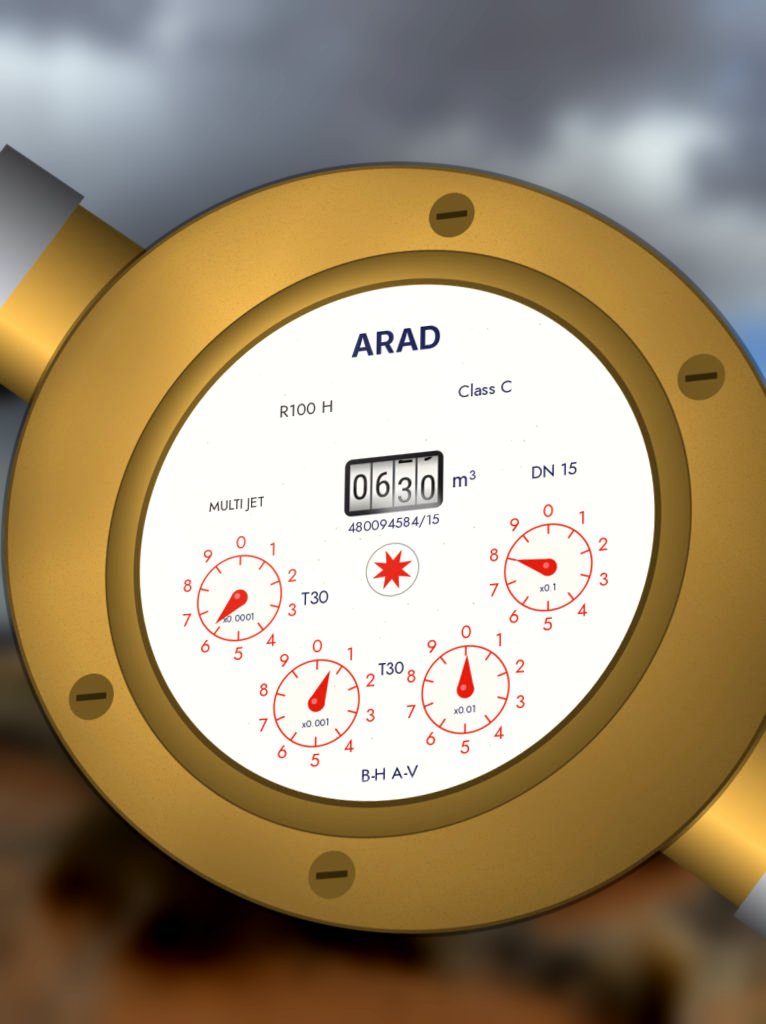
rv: m³ 629.8006
